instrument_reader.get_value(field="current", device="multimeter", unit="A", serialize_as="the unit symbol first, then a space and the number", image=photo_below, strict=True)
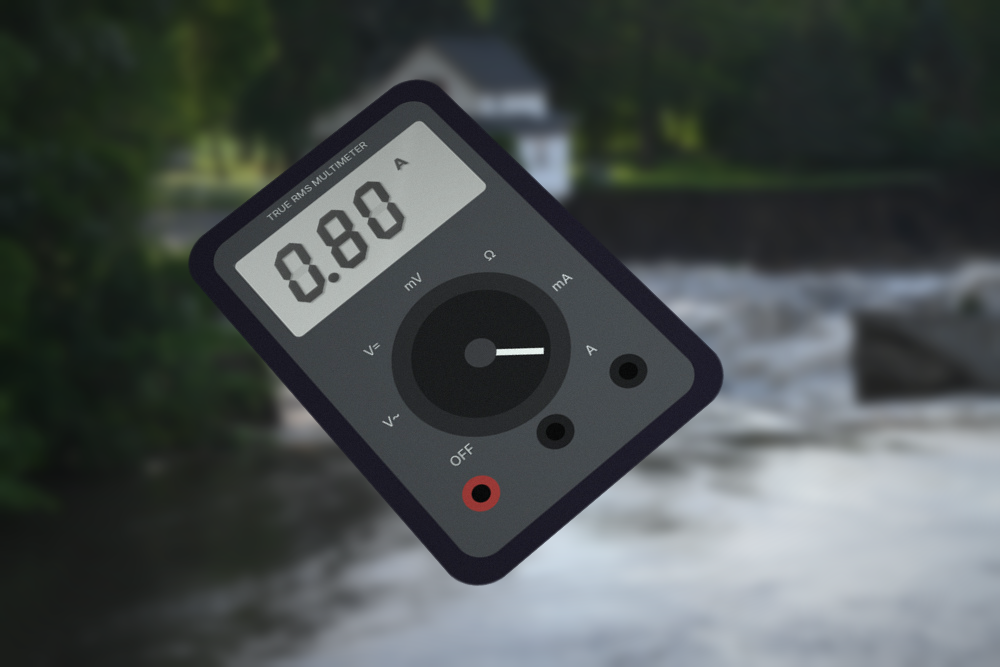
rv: A 0.80
